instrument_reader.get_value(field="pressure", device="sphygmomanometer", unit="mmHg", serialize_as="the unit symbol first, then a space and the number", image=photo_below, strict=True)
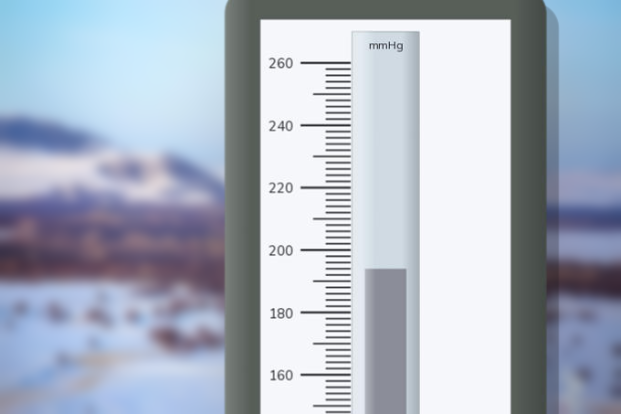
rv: mmHg 194
